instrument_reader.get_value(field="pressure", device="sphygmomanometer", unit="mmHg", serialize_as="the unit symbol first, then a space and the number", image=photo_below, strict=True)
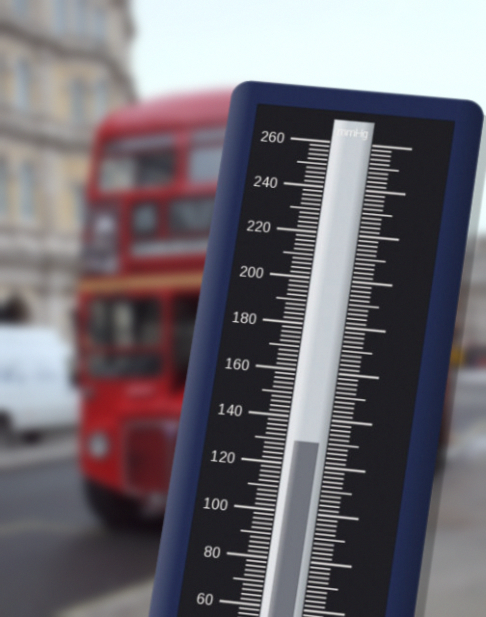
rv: mmHg 130
